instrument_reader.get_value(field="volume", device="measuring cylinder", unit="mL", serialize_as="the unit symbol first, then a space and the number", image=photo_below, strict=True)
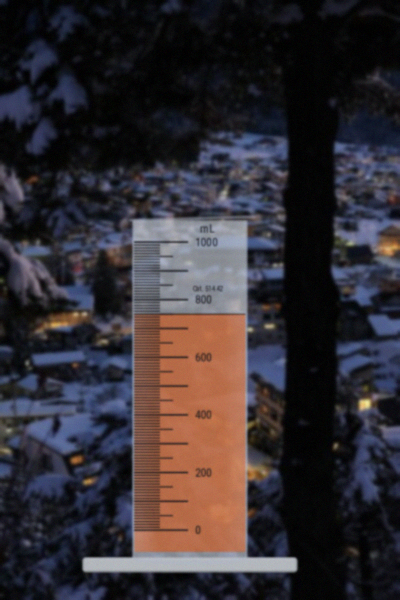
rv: mL 750
